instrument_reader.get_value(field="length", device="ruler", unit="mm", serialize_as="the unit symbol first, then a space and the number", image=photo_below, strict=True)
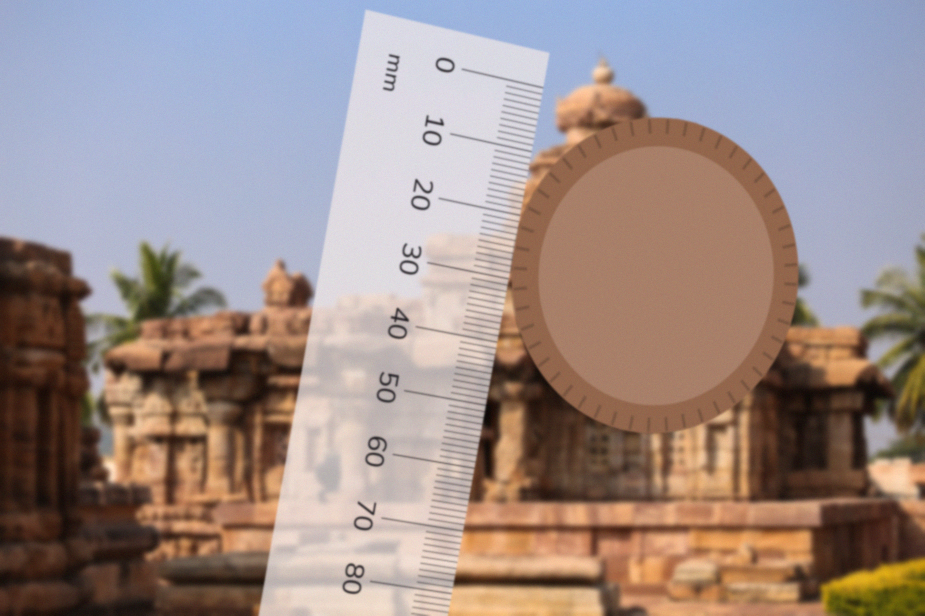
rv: mm 50
